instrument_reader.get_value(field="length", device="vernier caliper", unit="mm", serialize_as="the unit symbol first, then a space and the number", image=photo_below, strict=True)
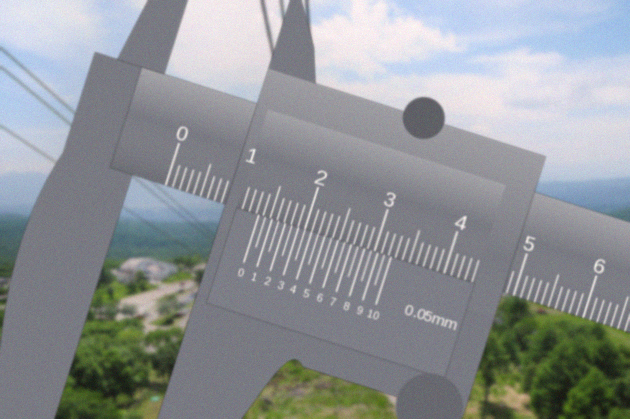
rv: mm 13.4
